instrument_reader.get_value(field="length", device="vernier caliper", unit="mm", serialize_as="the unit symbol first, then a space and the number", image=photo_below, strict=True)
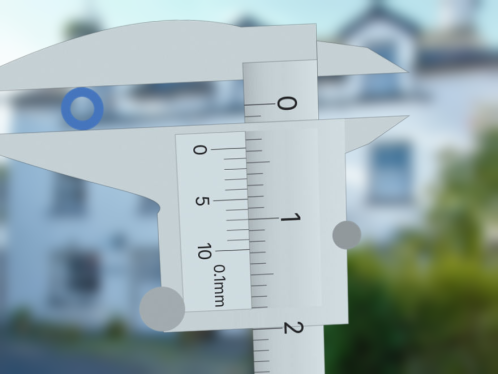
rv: mm 3.7
